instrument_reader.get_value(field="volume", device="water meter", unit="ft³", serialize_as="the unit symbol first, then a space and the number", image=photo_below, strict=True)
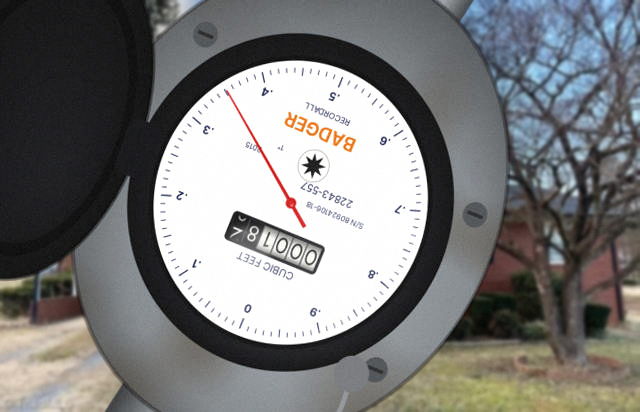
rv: ft³ 182.35
